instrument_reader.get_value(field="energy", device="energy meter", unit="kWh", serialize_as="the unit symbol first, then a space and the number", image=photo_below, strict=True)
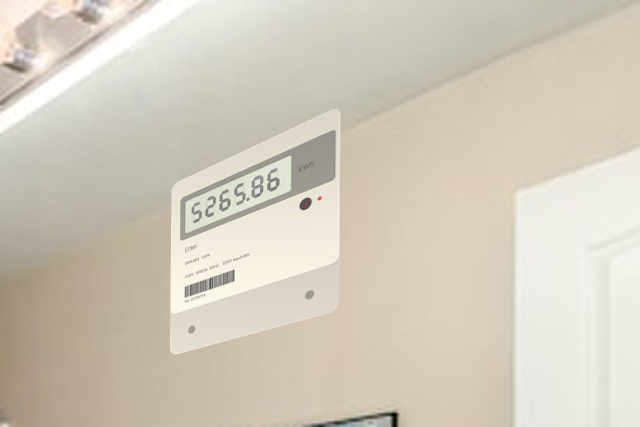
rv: kWh 5265.86
